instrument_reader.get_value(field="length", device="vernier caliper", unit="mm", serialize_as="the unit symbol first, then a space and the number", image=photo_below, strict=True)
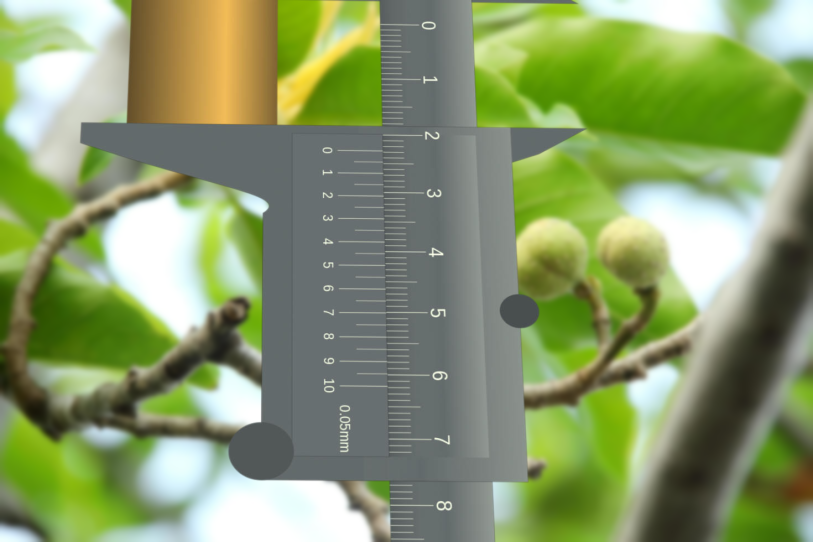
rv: mm 22.8
